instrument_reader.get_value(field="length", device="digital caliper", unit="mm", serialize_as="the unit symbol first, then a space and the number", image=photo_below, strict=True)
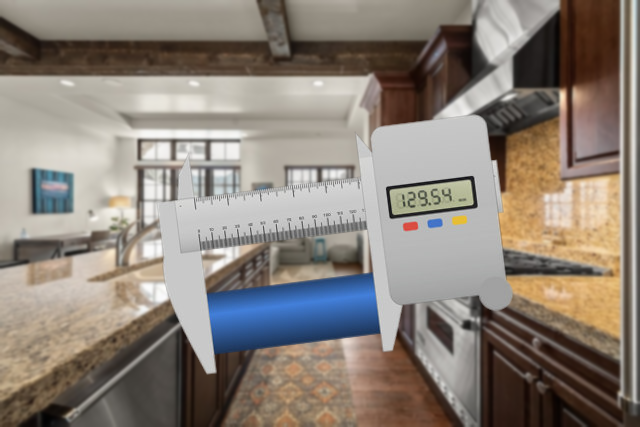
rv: mm 129.54
